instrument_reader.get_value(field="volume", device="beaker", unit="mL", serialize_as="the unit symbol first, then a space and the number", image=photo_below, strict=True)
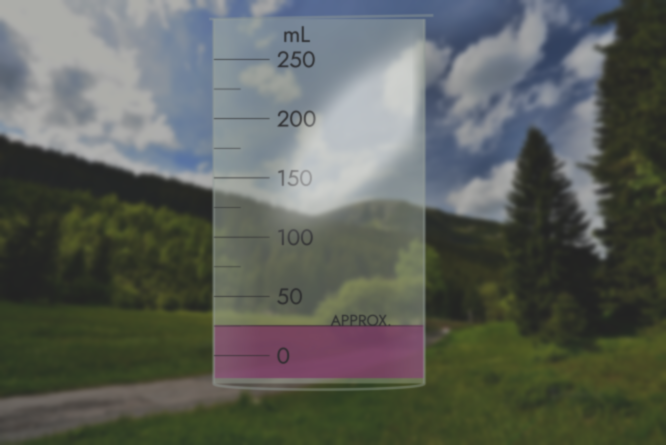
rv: mL 25
